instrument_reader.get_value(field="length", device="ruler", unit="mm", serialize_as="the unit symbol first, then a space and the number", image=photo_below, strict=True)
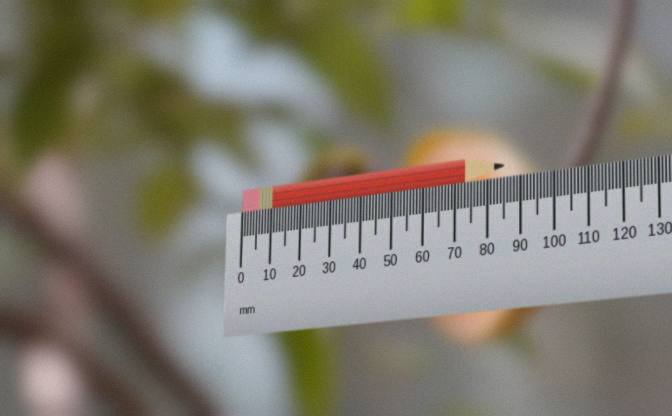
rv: mm 85
